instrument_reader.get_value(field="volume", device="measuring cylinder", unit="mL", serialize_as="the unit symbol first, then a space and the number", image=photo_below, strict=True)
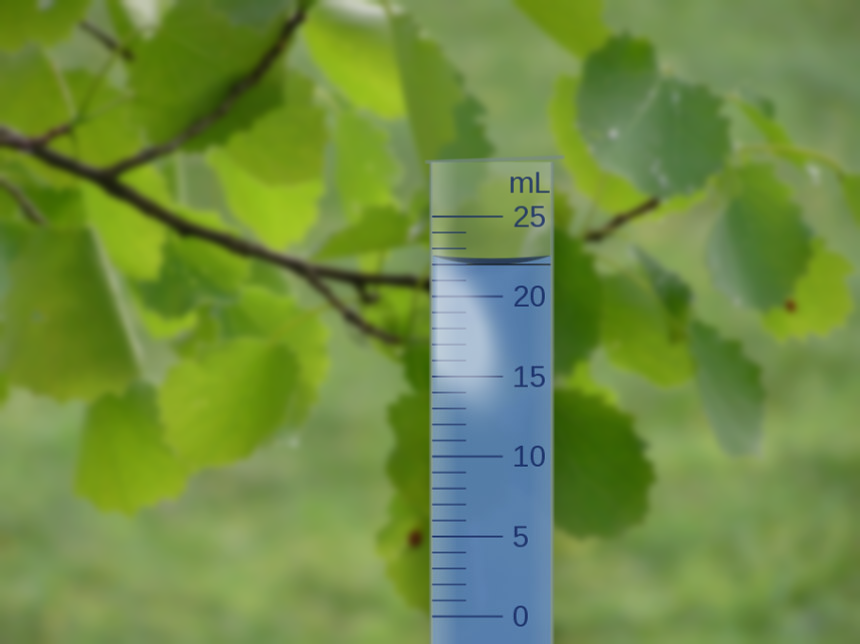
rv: mL 22
